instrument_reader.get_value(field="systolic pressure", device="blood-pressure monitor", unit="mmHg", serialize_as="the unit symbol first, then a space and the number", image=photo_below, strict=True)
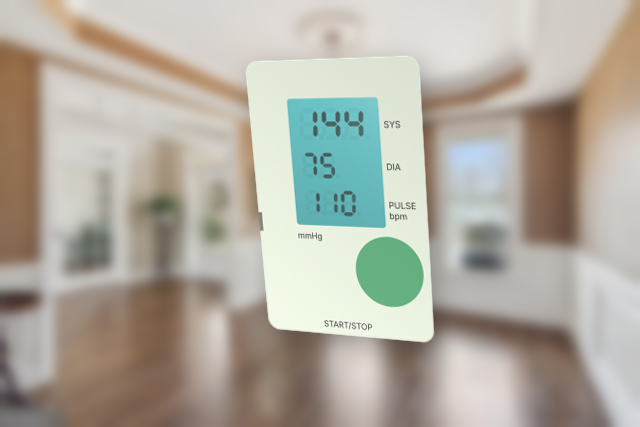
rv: mmHg 144
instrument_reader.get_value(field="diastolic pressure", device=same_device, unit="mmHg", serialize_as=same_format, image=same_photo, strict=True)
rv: mmHg 75
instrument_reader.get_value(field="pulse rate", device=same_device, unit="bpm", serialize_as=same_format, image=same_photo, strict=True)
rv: bpm 110
